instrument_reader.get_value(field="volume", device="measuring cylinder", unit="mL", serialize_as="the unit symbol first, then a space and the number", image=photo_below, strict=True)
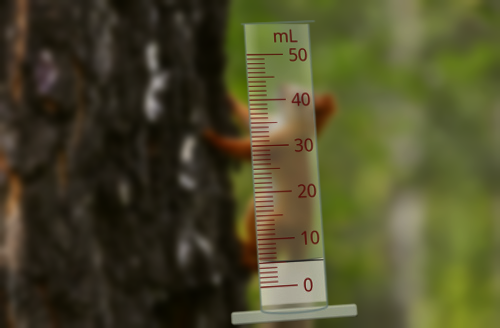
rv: mL 5
